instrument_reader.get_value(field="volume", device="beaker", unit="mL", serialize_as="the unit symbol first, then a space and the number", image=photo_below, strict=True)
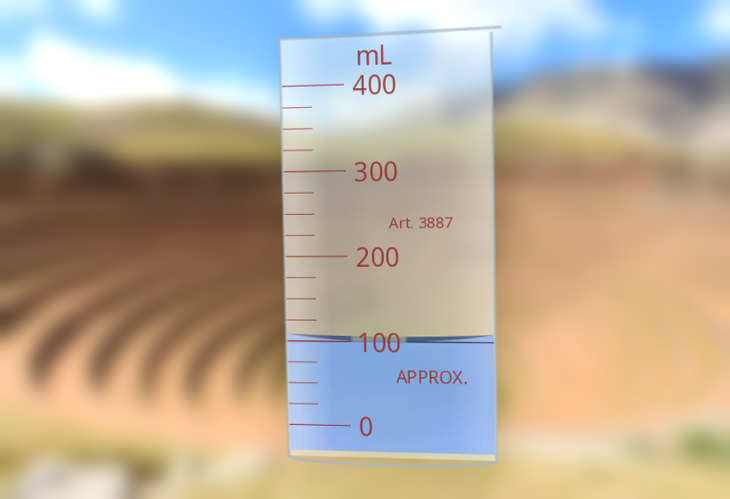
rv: mL 100
